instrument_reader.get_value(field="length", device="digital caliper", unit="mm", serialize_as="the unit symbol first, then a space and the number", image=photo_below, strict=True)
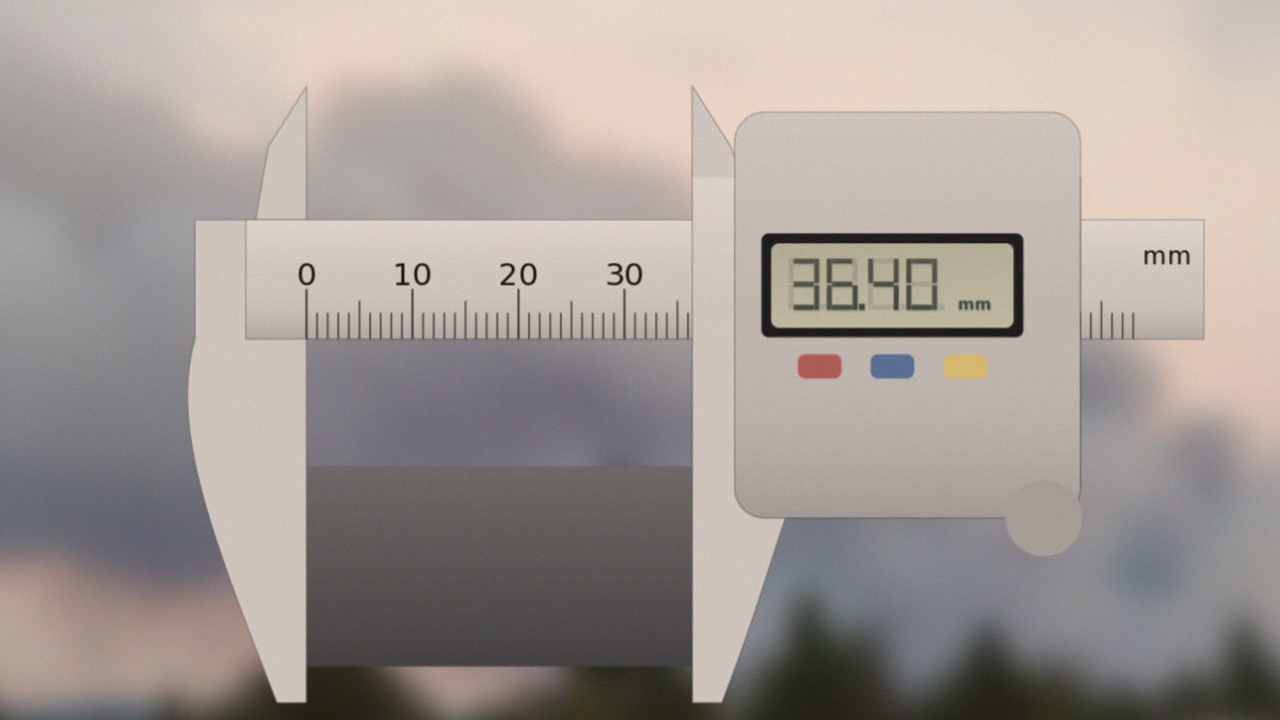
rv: mm 36.40
